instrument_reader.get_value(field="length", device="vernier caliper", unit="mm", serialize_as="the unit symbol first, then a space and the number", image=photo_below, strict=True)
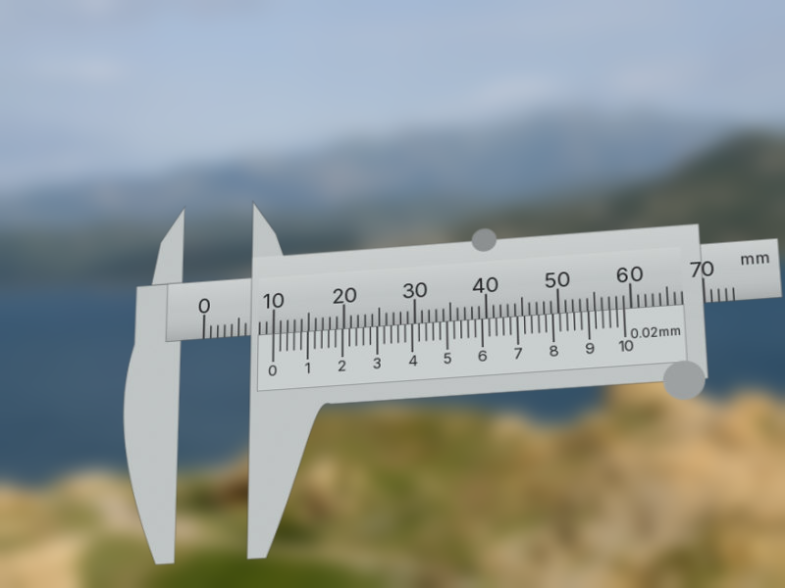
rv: mm 10.0
